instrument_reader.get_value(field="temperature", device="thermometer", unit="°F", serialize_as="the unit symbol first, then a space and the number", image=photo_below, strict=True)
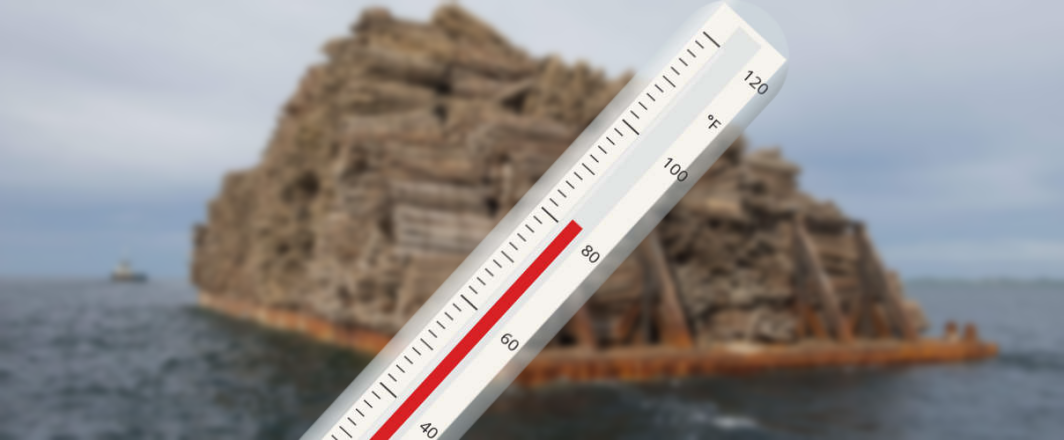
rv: °F 82
